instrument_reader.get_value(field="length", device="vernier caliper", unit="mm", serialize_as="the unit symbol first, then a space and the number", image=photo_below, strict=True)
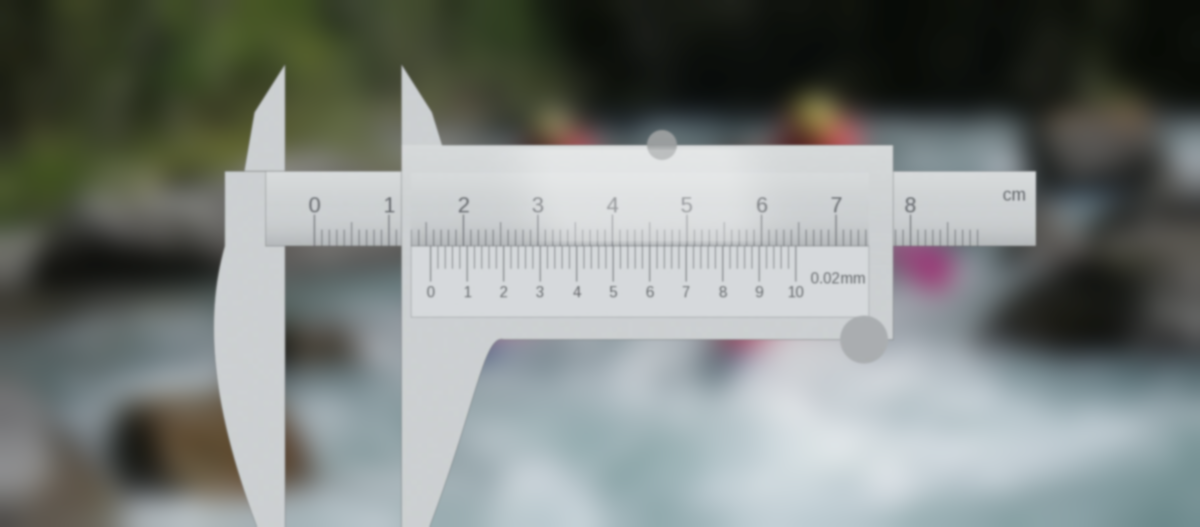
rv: mm 15.6
